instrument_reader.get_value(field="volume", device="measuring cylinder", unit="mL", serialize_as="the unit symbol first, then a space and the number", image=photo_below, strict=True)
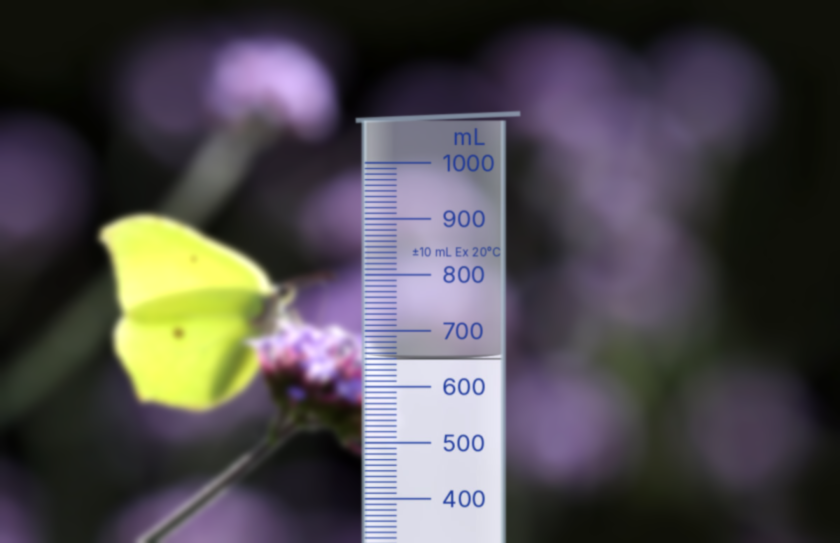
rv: mL 650
